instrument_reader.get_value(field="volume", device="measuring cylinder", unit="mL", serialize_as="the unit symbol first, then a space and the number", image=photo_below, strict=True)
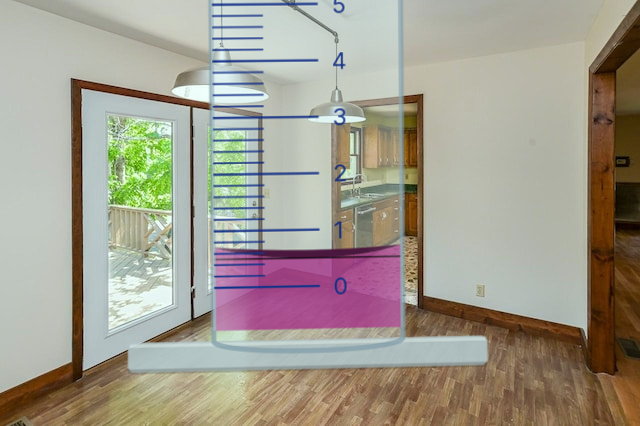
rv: mL 0.5
